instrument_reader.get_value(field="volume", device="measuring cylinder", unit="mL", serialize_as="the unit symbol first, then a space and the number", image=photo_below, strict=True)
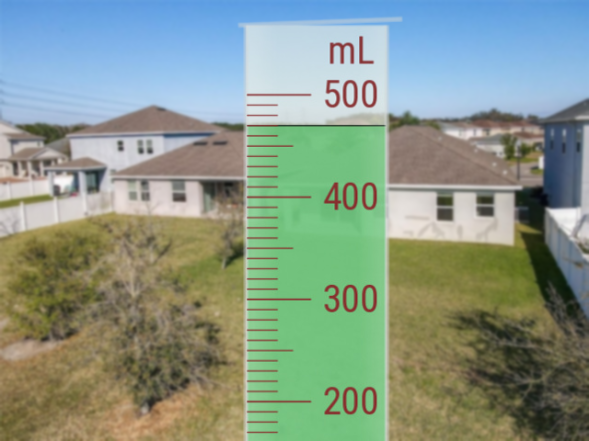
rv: mL 470
